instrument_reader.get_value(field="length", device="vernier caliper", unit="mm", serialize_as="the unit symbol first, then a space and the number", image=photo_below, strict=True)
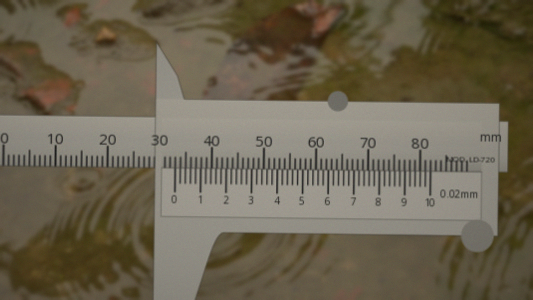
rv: mm 33.0
